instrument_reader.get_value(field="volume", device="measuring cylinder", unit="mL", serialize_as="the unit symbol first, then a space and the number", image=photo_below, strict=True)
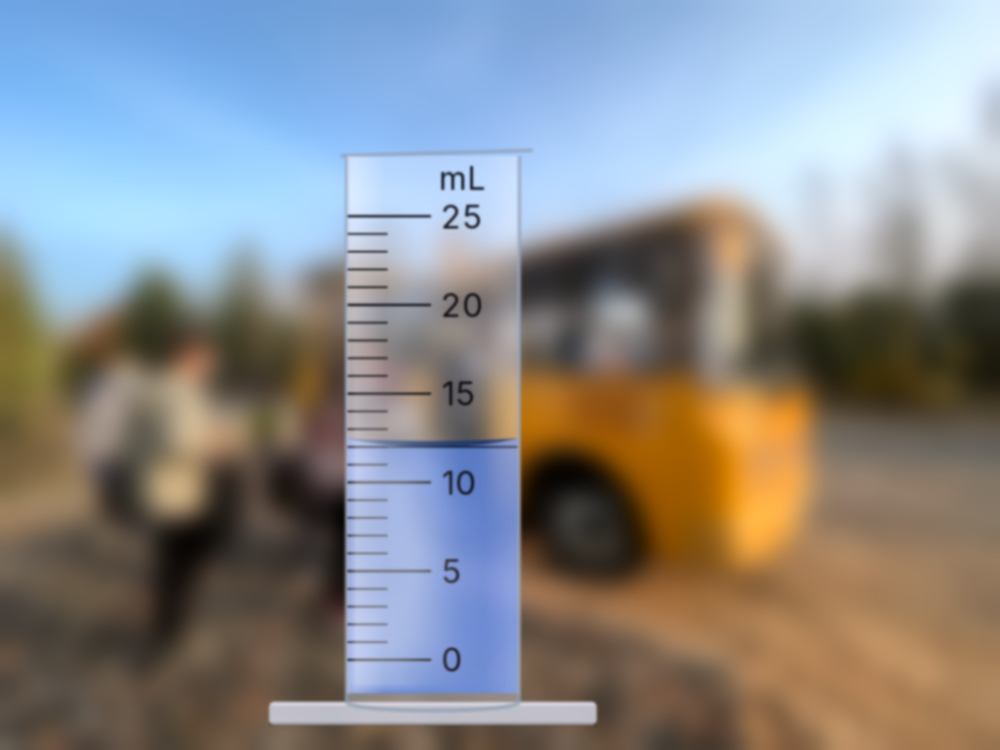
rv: mL 12
